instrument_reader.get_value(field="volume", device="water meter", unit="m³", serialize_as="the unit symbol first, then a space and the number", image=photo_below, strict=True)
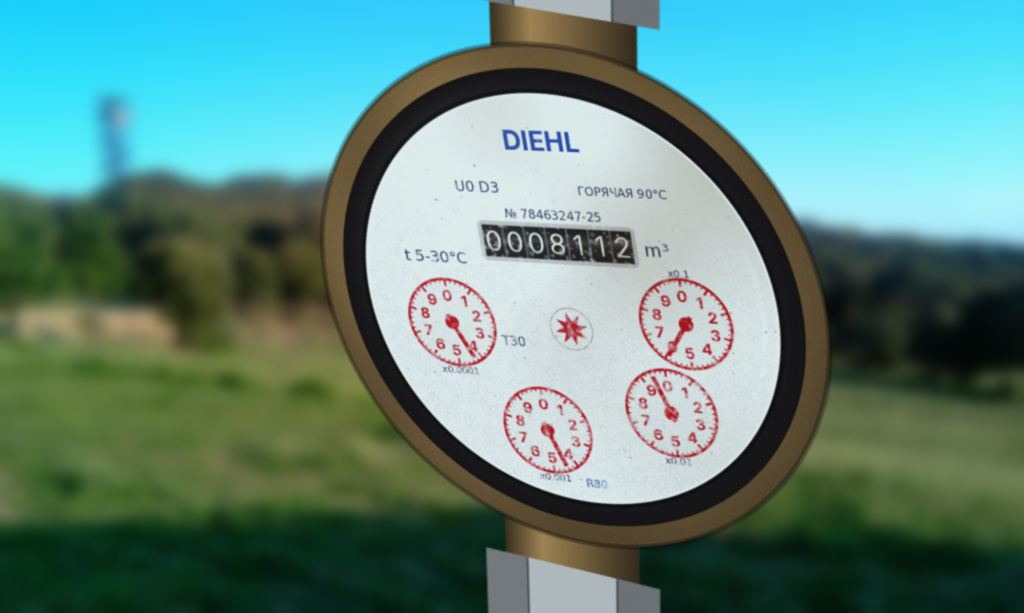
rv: m³ 8112.5944
